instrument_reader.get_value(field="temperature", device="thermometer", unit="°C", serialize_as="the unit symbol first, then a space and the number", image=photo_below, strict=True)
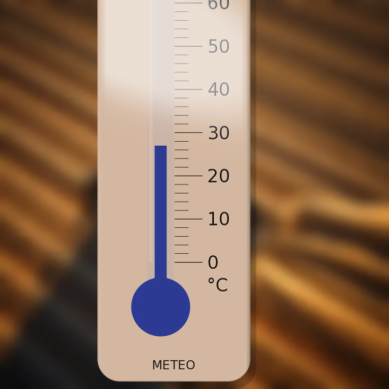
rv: °C 27
